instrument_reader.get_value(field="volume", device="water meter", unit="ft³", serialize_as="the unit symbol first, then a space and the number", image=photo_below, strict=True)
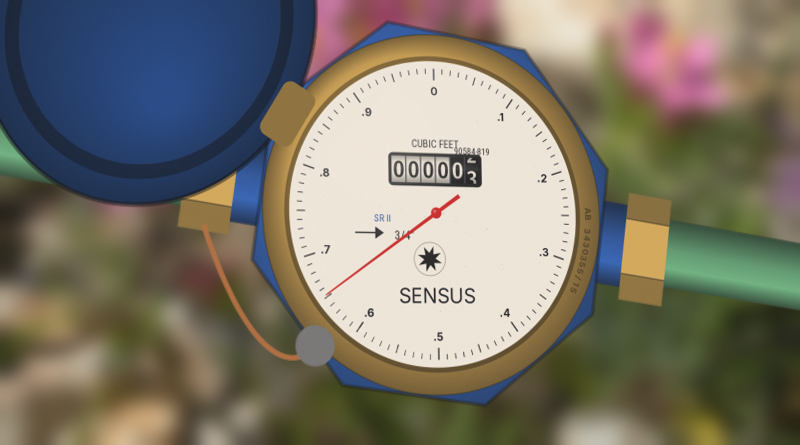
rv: ft³ 2.65
